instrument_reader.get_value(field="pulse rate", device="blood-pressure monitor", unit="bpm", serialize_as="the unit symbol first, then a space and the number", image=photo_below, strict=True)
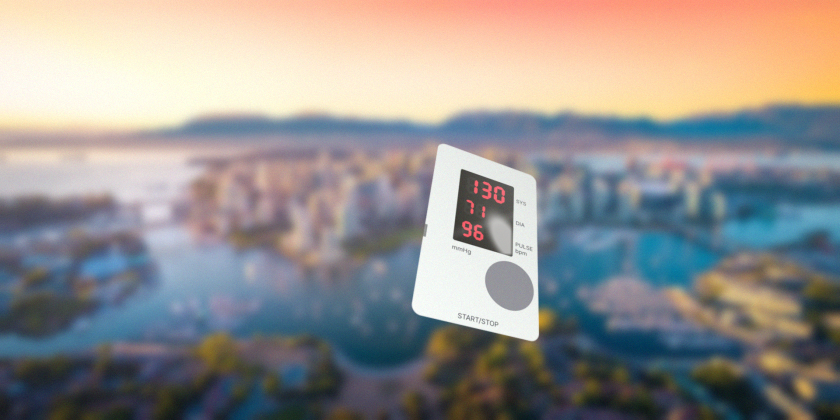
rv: bpm 96
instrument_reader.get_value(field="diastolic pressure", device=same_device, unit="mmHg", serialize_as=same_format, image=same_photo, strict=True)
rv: mmHg 71
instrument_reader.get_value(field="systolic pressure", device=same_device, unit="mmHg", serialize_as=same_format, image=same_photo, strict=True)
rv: mmHg 130
